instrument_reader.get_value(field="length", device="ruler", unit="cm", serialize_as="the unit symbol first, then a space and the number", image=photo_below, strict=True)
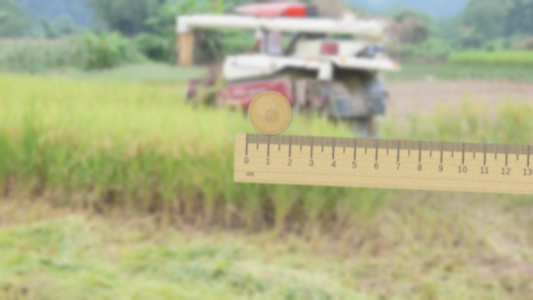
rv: cm 2
